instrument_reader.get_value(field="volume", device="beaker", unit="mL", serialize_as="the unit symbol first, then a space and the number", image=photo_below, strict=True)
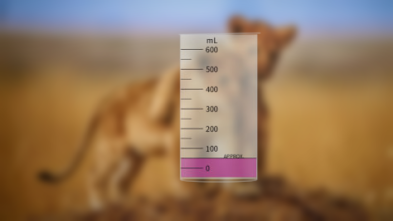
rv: mL 50
